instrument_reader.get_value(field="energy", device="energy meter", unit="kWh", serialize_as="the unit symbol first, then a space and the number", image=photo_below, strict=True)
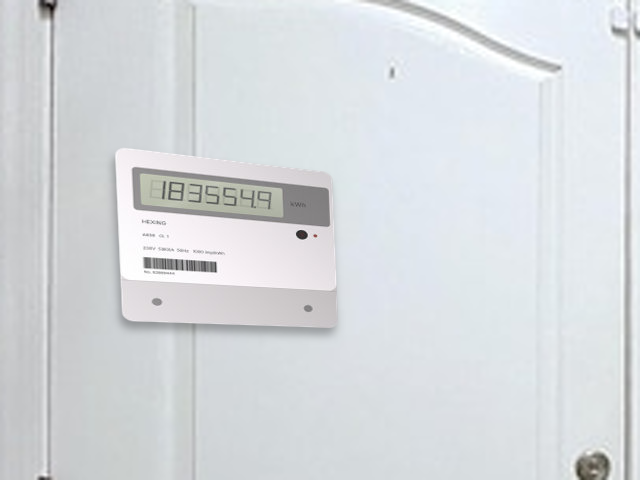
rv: kWh 183554.9
